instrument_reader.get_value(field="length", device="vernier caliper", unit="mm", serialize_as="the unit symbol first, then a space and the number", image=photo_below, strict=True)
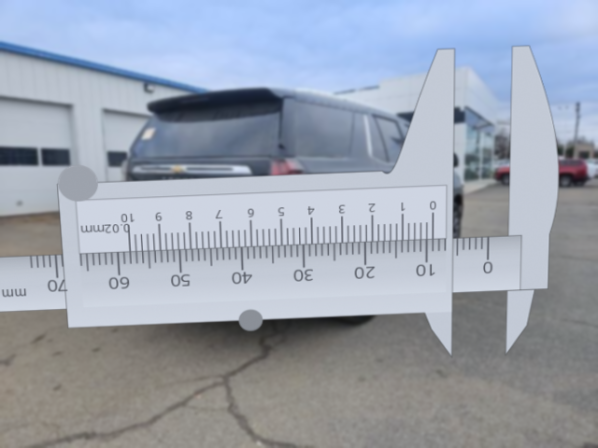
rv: mm 9.0
